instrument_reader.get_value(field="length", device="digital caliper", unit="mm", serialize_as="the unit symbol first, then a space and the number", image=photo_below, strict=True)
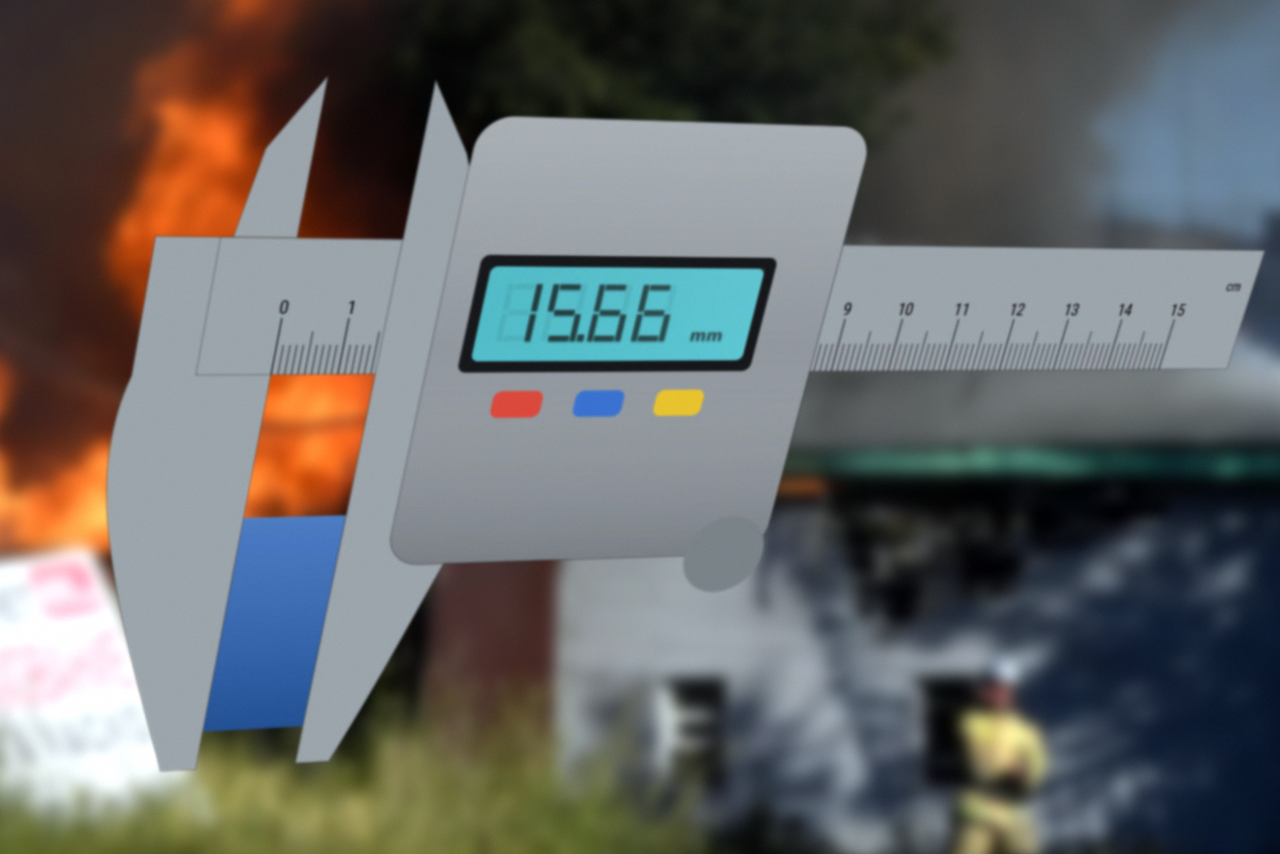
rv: mm 15.66
